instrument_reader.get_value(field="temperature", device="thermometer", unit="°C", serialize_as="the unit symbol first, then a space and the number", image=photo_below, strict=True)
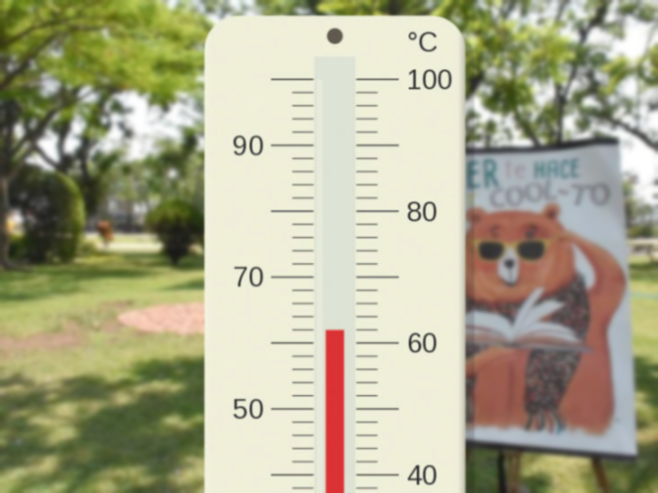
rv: °C 62
